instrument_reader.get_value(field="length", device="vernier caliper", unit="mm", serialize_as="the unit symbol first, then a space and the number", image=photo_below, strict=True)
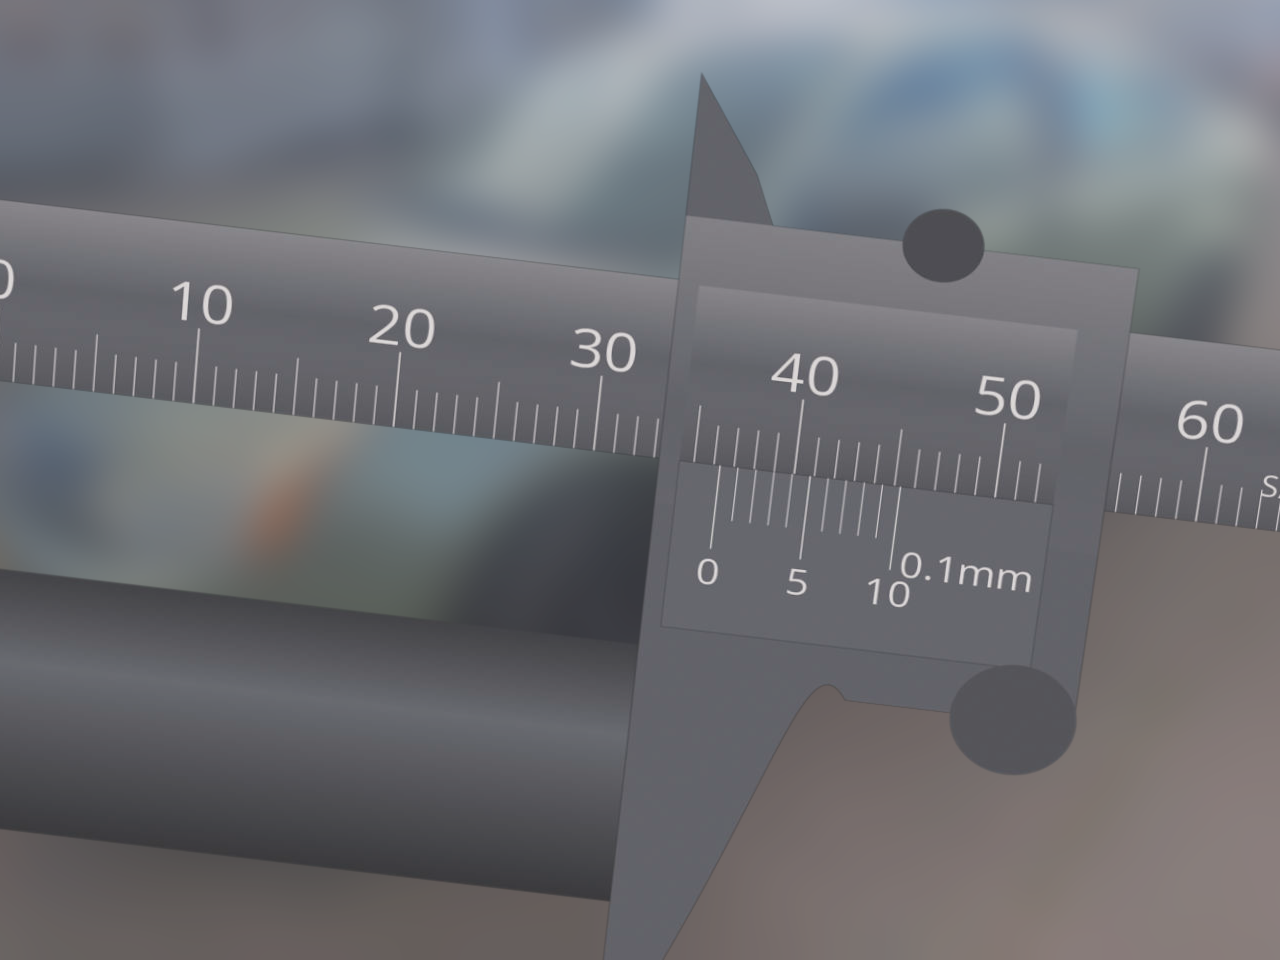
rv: mm 36.3
